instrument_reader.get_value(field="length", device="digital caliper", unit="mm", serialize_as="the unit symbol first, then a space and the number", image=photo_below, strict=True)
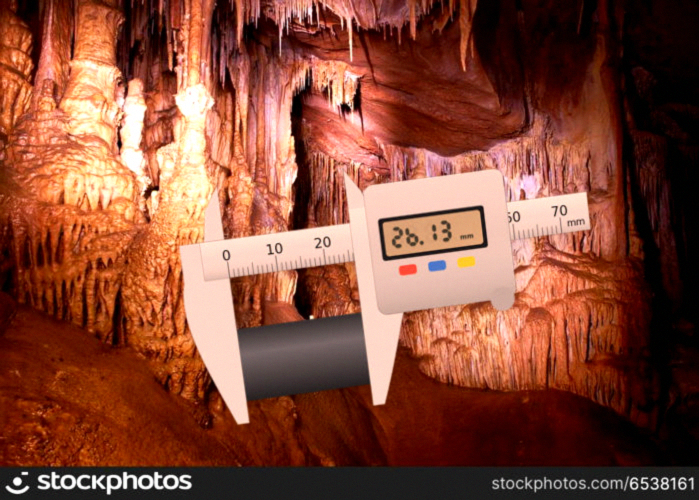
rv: mm 26.13
